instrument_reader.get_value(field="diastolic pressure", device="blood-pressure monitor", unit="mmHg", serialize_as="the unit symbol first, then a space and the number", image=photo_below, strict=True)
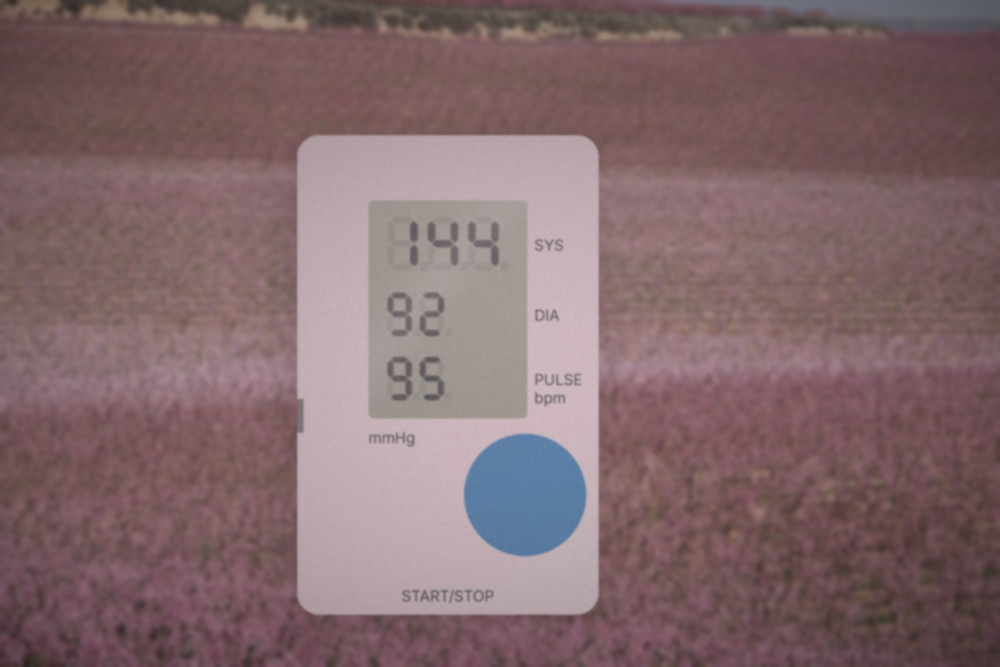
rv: mmHg 92
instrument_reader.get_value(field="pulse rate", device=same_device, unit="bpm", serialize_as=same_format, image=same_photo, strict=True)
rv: bpm 95
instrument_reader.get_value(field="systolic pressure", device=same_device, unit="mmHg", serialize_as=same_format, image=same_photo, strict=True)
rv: mmHg 144
